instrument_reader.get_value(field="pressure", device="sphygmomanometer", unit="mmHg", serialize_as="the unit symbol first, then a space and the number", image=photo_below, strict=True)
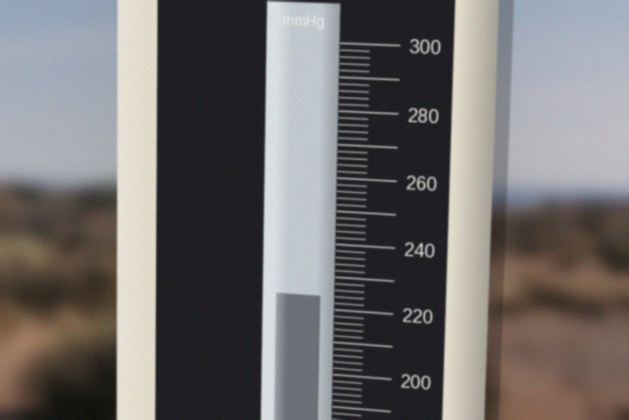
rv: mmHg 224
